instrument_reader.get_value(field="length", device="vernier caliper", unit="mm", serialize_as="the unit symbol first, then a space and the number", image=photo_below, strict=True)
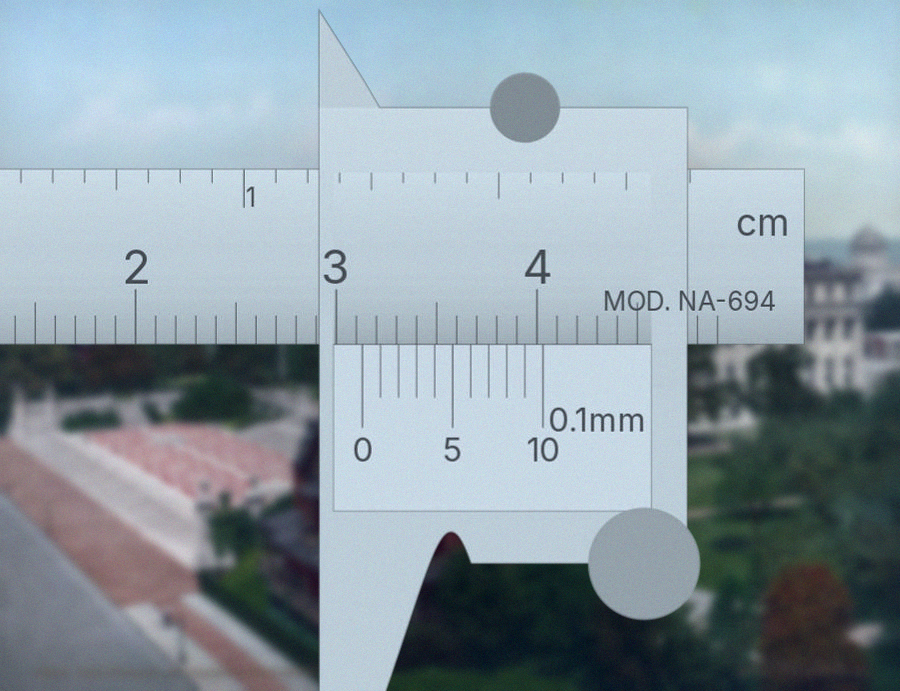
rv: mm 31.3
